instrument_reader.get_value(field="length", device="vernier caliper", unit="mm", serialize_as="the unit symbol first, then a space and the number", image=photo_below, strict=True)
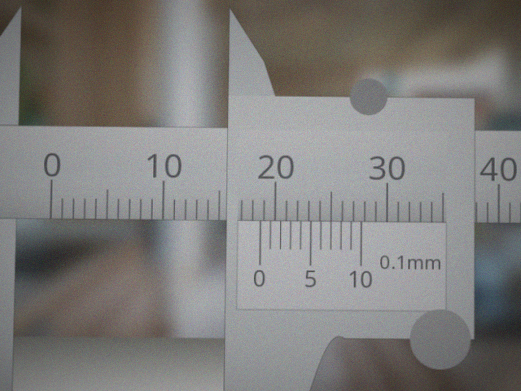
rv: mm 18.7
